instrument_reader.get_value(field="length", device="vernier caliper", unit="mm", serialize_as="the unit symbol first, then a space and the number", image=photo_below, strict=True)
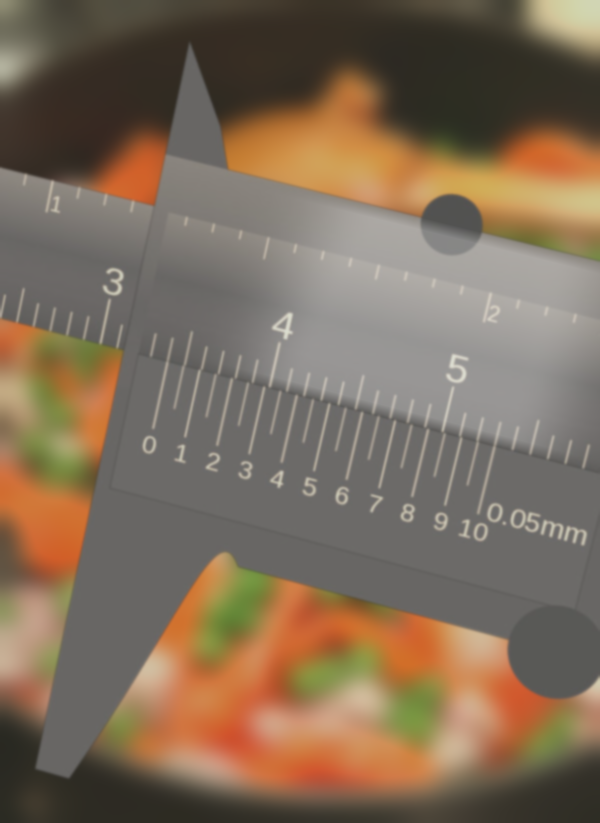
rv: mm 34.0
